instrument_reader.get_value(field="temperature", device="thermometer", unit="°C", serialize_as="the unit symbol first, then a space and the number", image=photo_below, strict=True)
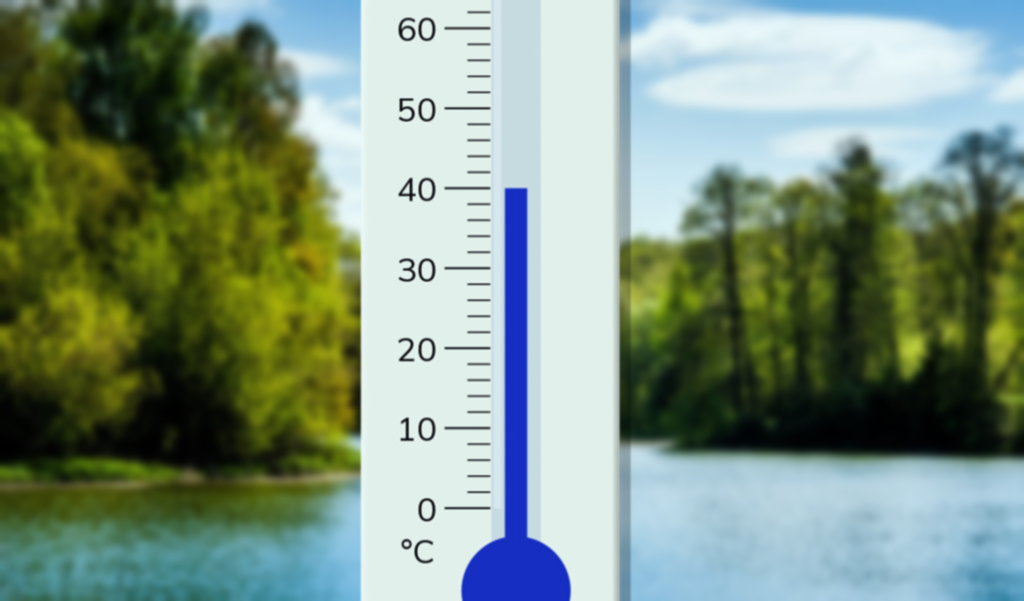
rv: °C 40
